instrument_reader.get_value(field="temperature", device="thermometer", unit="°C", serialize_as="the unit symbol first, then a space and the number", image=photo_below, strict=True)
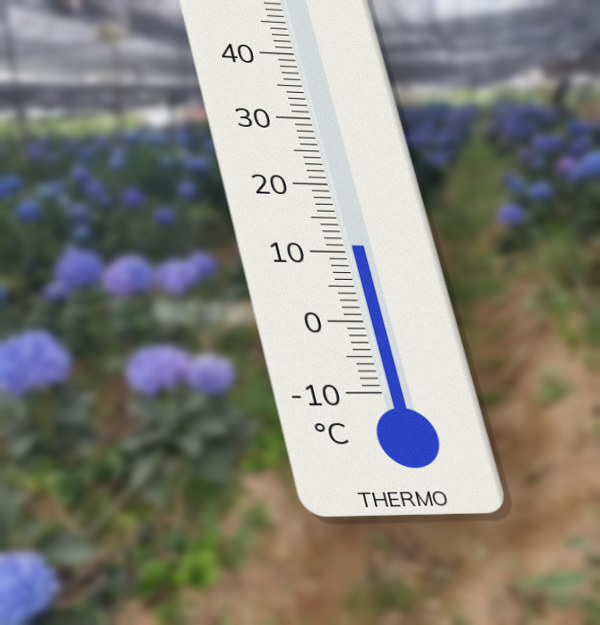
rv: °C 11
